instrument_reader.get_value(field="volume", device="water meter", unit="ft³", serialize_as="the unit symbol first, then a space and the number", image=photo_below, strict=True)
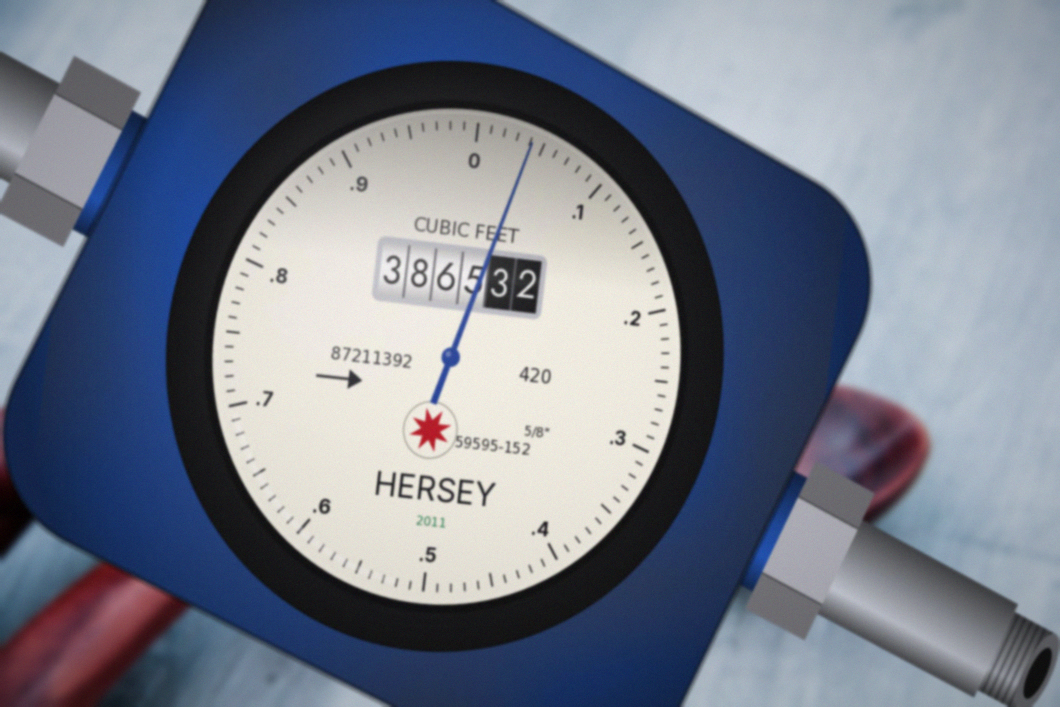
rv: ft³ 386532.04
